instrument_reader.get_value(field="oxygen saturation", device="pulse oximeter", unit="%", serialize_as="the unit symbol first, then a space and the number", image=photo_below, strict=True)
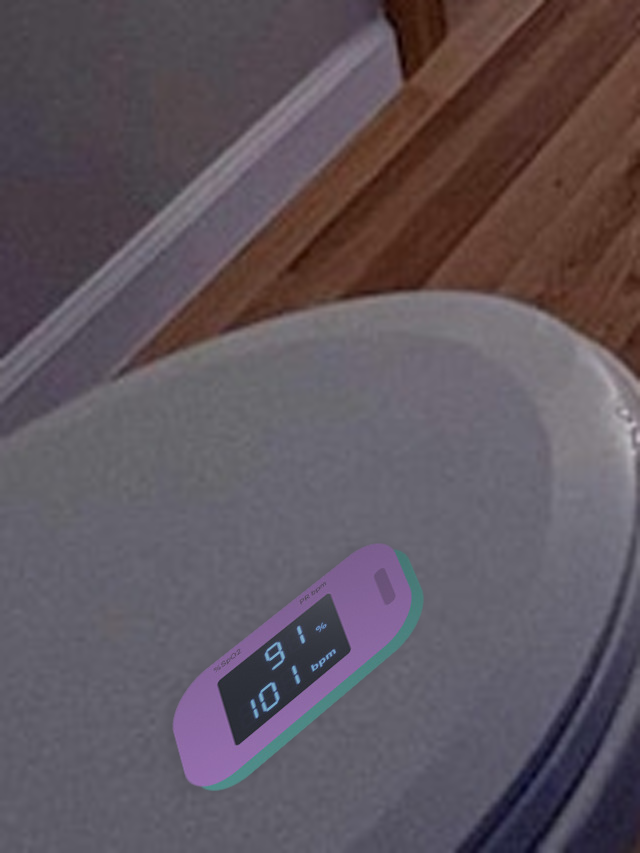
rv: % 91
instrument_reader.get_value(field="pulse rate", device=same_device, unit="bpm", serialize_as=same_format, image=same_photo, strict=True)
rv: bpm 101
